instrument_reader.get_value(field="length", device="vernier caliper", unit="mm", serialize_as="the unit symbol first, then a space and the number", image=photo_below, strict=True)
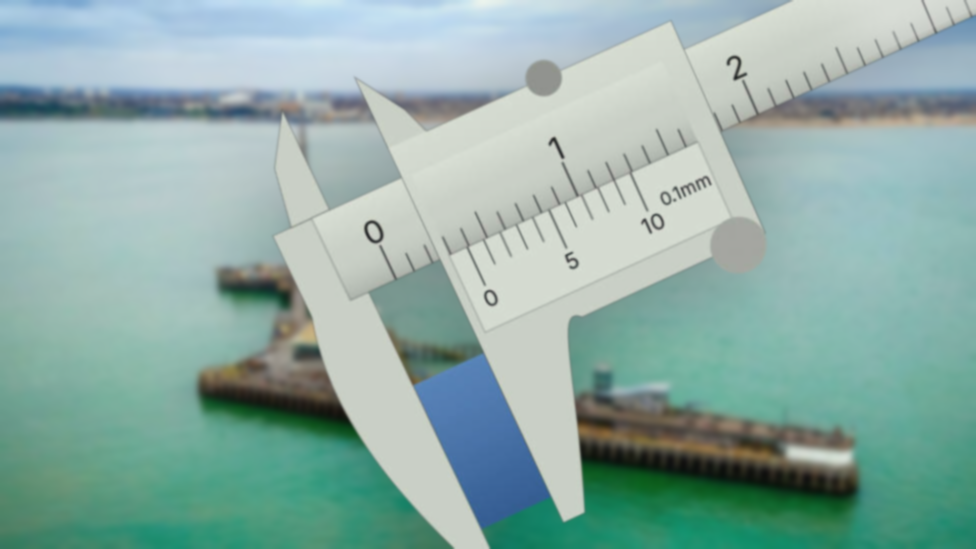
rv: mm 3.9
